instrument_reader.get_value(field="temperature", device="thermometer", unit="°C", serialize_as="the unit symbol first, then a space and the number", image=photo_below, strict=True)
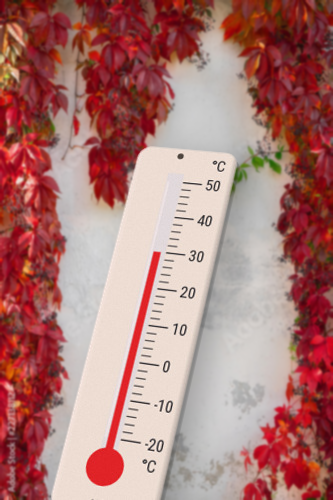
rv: °C 30
